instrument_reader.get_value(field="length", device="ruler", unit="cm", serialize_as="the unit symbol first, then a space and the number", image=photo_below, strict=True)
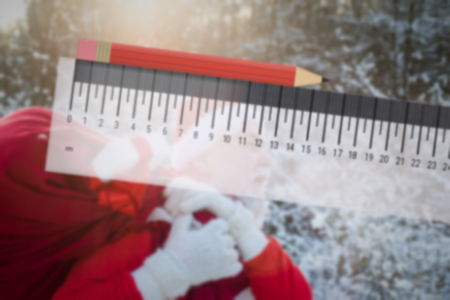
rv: cm 16
